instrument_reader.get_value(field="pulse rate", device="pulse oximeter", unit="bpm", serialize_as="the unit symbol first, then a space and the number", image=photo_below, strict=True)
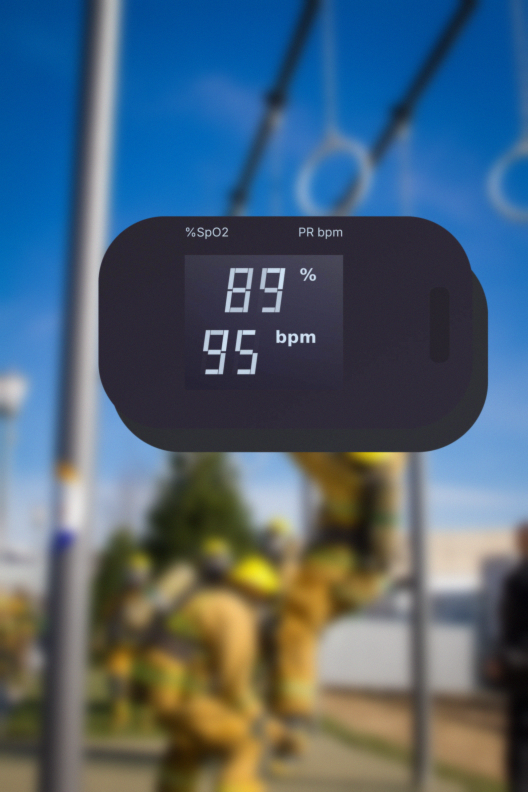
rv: bpm 95
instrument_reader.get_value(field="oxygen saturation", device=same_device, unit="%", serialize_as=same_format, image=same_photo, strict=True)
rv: % 89
